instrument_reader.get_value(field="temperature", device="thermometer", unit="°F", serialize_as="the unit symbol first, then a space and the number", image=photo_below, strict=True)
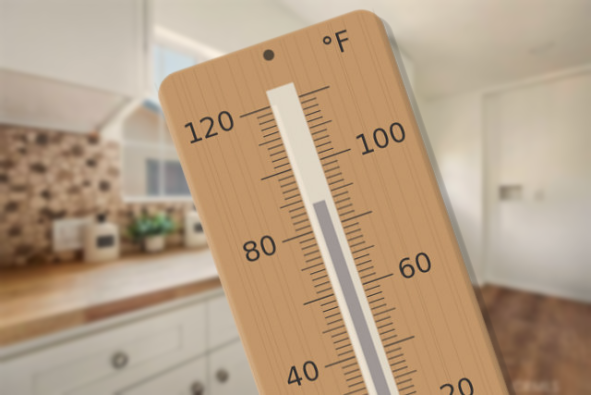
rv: °F 88
